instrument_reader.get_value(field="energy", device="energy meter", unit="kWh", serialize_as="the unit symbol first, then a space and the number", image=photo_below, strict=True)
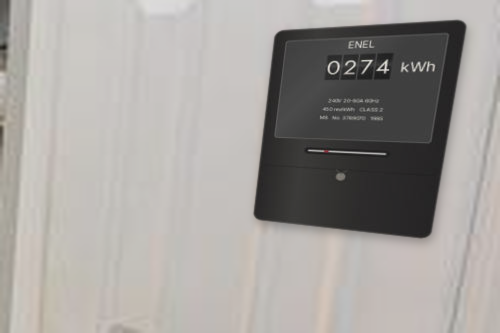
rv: kWh 274
